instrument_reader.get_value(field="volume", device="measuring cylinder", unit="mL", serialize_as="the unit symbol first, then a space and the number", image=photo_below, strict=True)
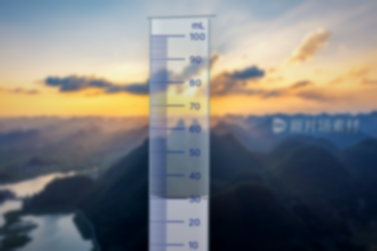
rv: mL 30
